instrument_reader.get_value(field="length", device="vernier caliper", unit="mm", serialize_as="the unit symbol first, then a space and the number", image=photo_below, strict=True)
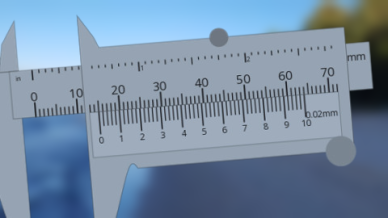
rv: mm 15.0
